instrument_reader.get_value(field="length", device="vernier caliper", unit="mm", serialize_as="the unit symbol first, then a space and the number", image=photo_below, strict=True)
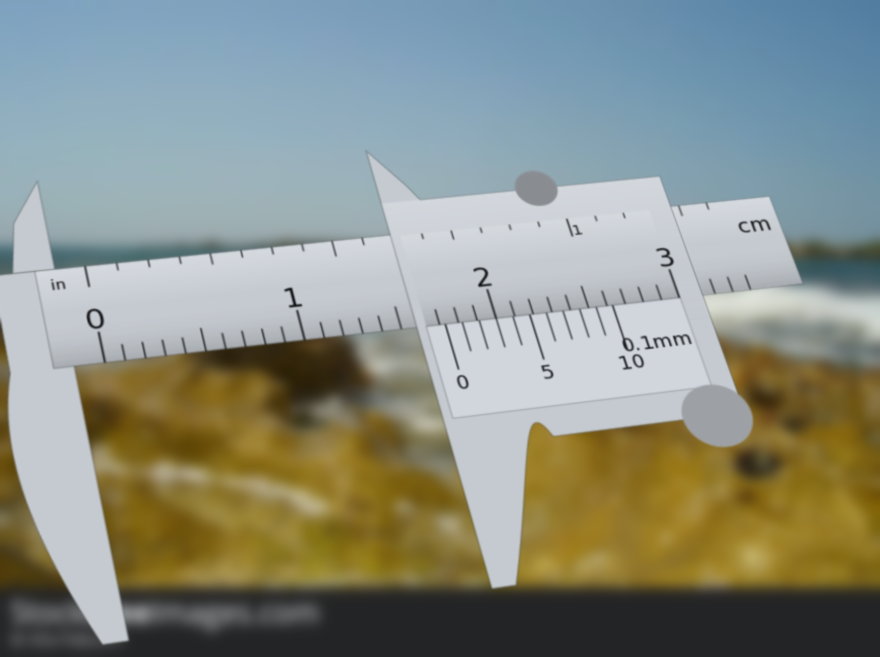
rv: mm 17.3
